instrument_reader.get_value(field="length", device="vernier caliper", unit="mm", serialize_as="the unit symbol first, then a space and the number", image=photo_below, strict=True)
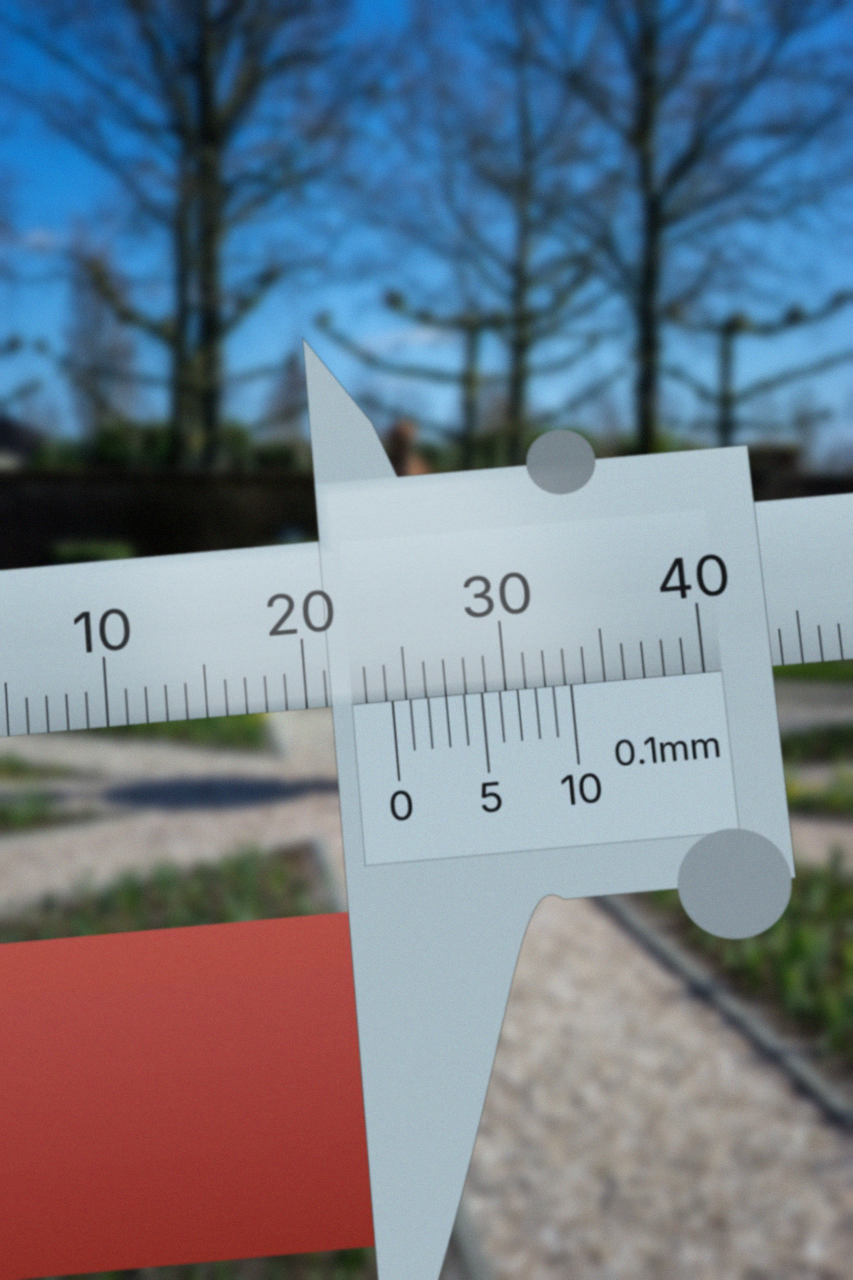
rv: mm 24.3
